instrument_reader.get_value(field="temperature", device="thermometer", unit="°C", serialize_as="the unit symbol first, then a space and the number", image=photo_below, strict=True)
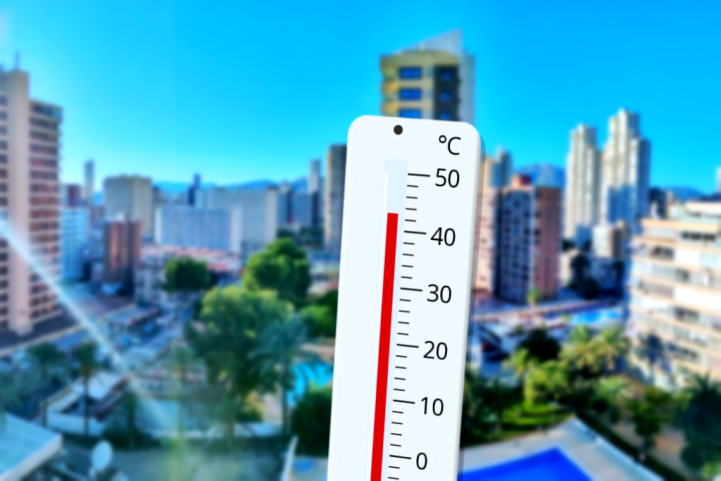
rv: °C 43
